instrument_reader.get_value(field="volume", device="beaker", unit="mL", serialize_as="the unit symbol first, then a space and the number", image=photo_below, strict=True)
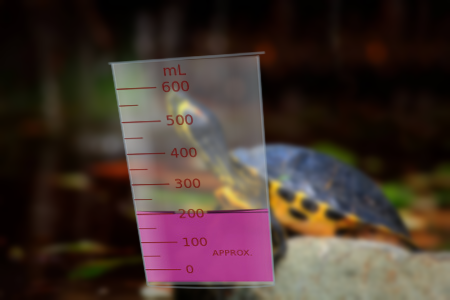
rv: mL 200
